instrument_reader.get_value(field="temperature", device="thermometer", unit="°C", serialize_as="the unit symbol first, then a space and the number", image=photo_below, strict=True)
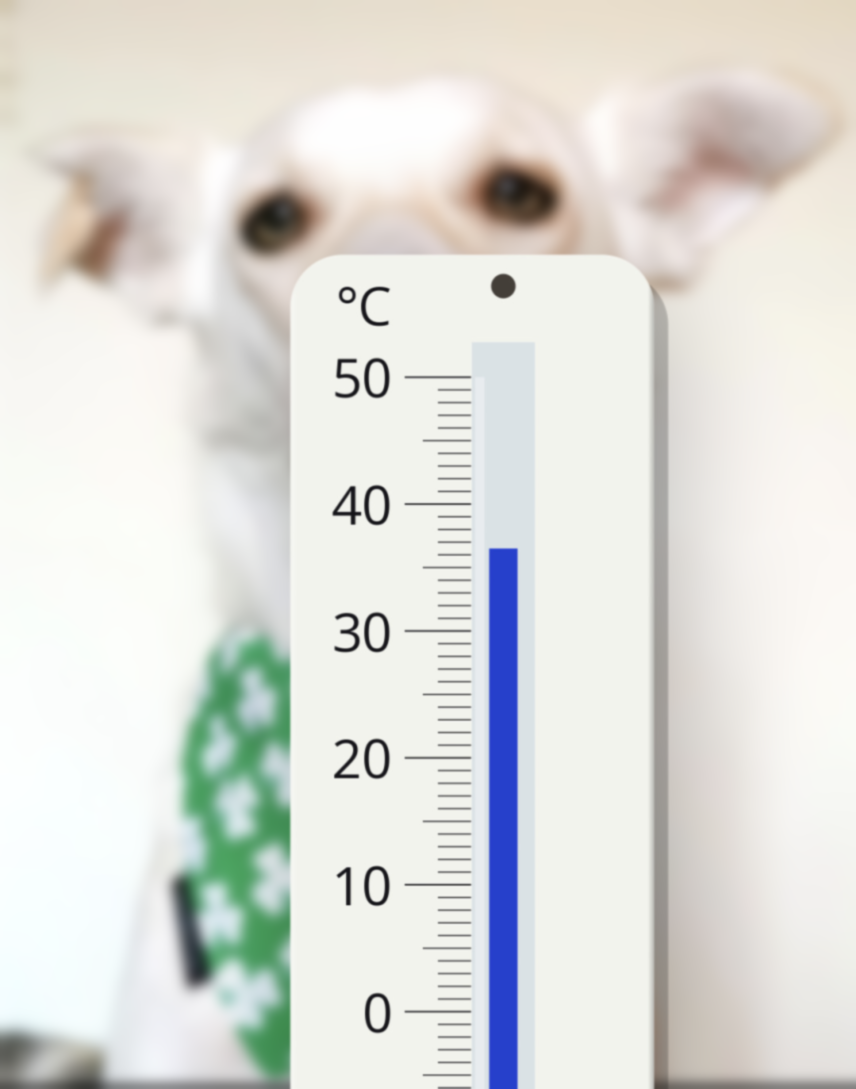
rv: °C 36.5
